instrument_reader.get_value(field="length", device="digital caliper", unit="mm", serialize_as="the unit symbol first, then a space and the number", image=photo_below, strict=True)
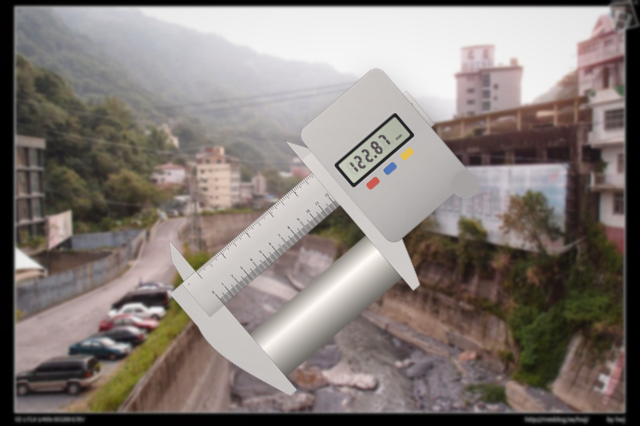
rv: mm 122.87
